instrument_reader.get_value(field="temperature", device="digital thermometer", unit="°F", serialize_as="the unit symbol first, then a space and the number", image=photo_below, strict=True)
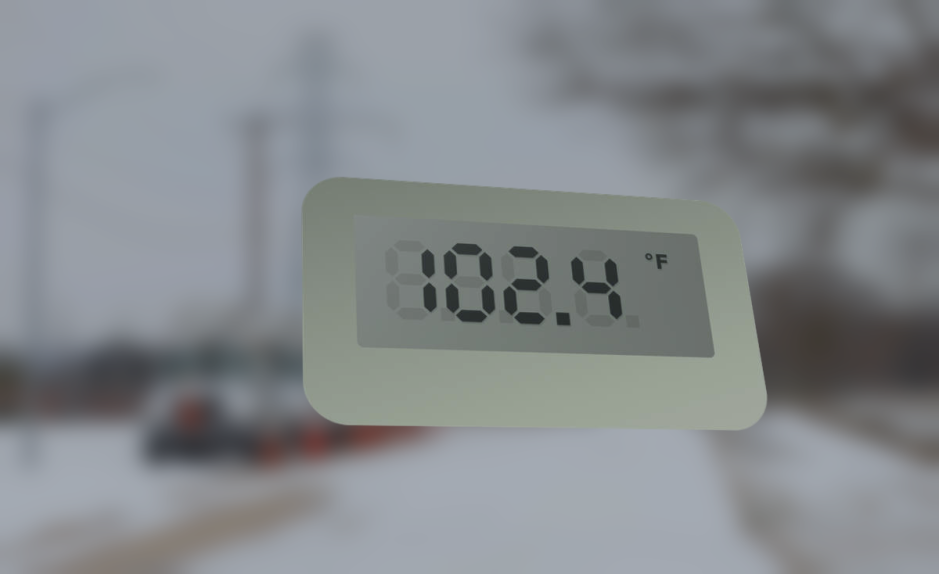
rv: °F 102.4
